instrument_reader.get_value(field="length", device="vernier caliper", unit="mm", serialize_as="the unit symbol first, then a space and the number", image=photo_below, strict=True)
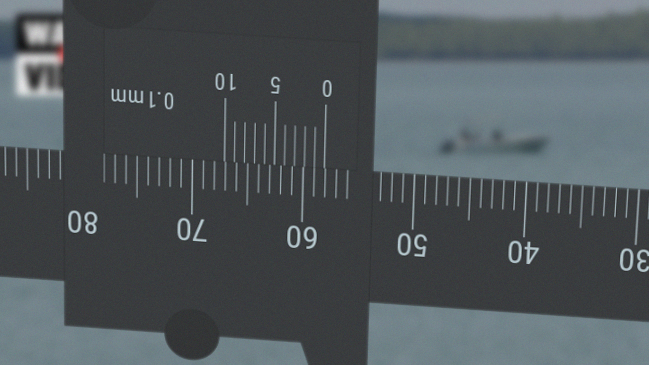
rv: mm 58.1
